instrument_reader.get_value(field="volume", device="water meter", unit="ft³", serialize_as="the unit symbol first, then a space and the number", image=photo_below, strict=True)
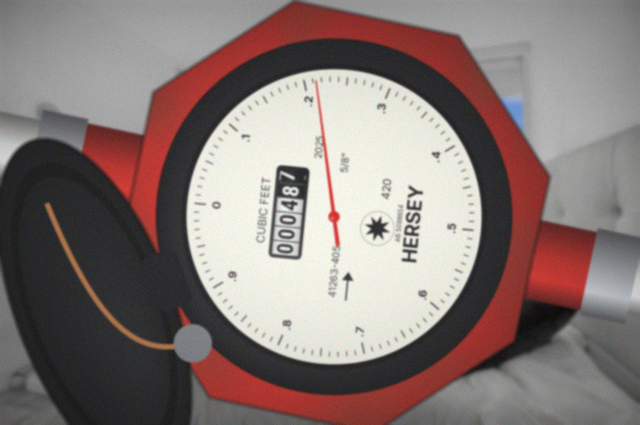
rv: ft³ 487.21
